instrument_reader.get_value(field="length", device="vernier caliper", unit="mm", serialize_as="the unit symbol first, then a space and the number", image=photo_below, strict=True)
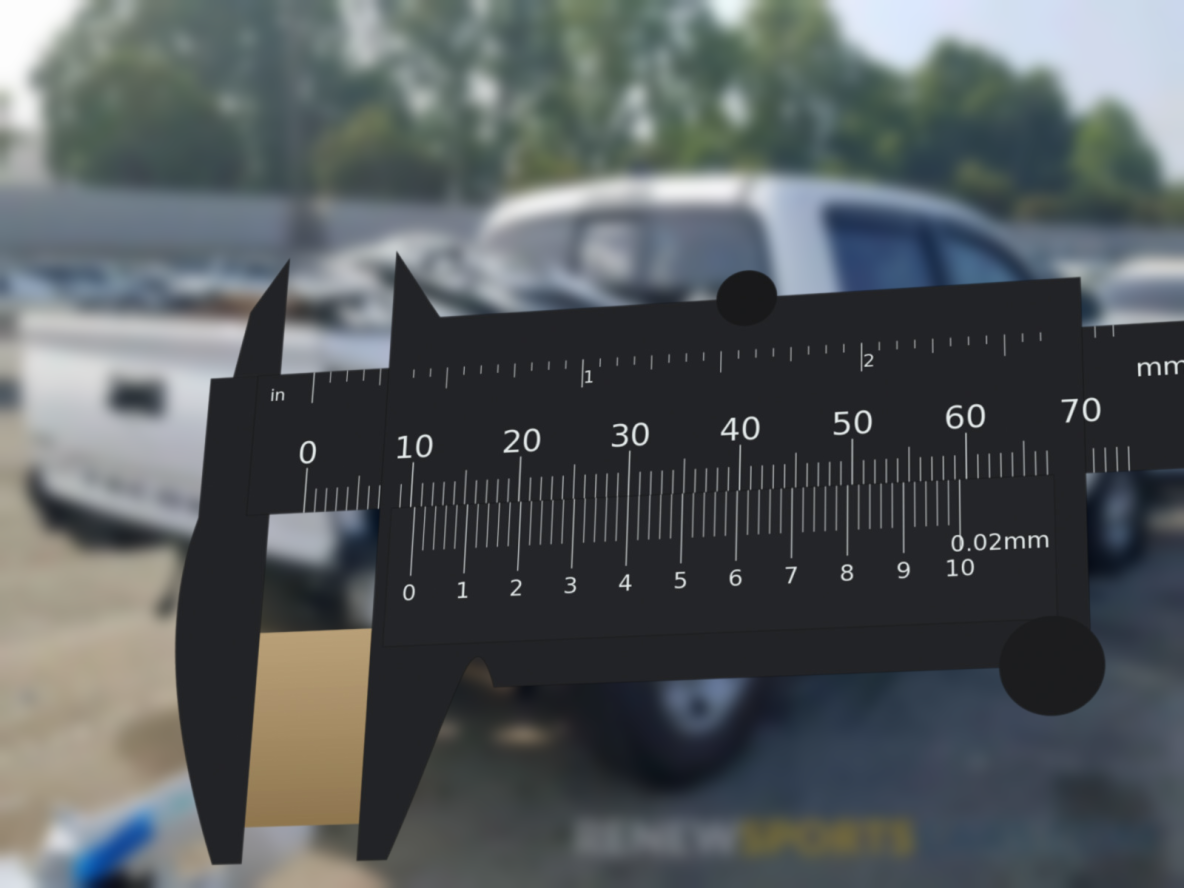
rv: mm 10.4
